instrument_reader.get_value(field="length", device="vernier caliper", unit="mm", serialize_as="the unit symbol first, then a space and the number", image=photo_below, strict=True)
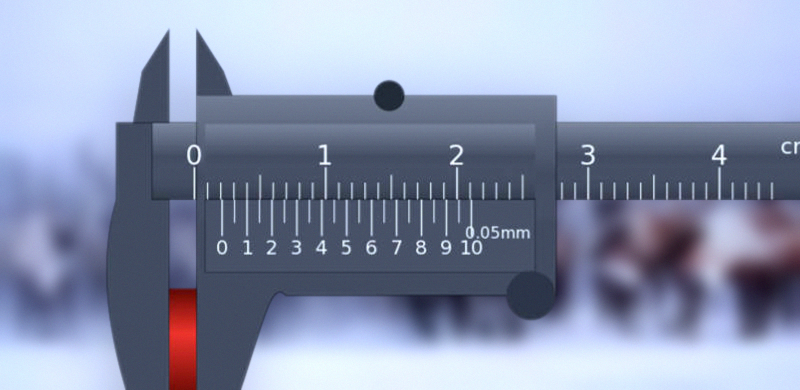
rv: mm 2.1
